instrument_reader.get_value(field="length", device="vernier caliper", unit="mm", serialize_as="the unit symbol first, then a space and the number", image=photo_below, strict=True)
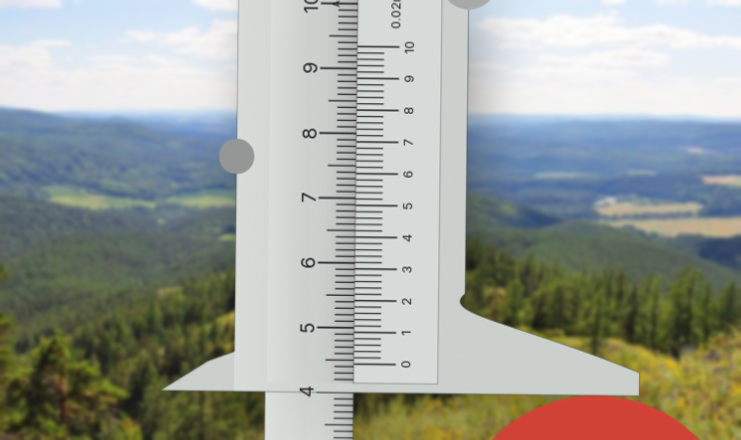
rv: mm 44.4
